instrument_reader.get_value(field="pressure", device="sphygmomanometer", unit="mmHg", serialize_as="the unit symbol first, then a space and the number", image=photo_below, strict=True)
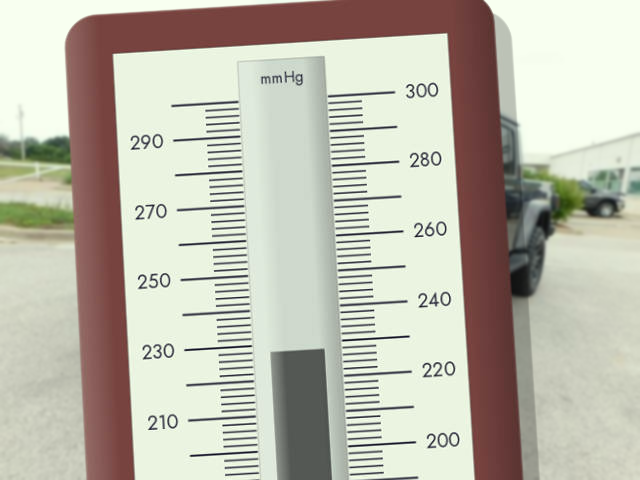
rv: mmHg 228
